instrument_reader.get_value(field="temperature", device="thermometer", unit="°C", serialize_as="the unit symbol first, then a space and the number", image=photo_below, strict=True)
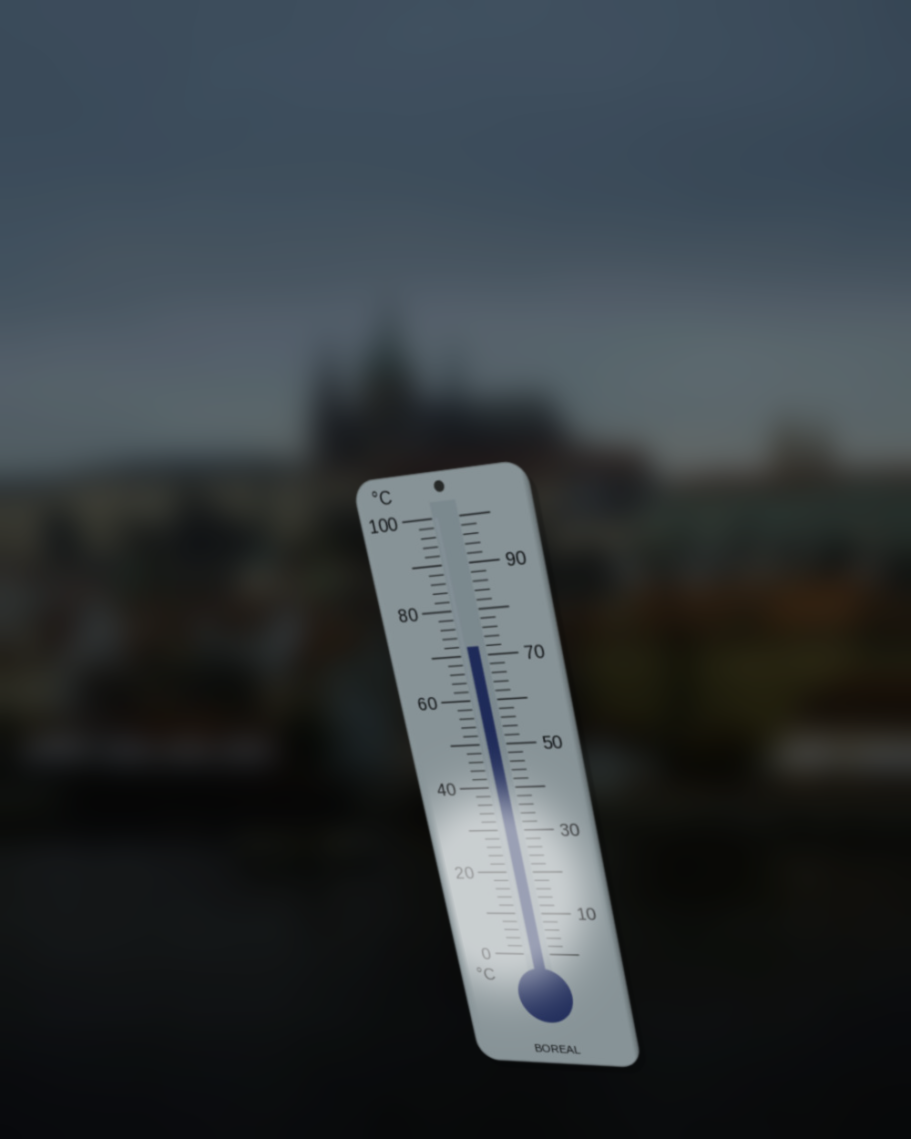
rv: °C 72
